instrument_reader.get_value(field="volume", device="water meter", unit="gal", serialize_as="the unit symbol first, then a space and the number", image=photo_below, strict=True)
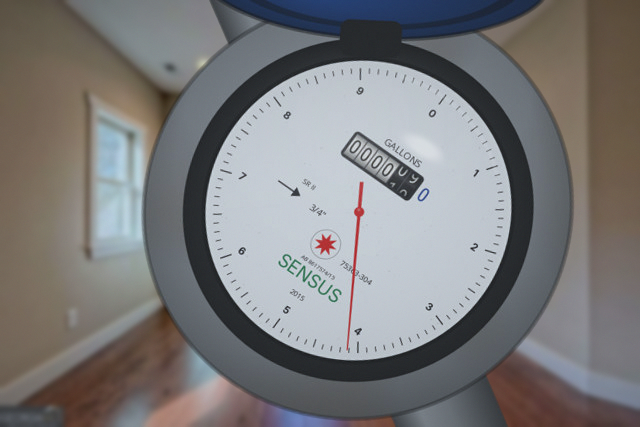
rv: gal 94.1
